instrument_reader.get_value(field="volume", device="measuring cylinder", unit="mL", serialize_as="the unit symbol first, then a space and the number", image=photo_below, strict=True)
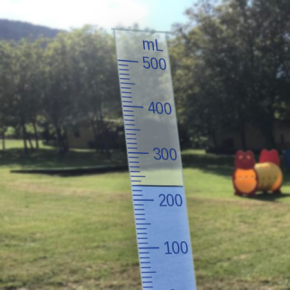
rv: mL 230
